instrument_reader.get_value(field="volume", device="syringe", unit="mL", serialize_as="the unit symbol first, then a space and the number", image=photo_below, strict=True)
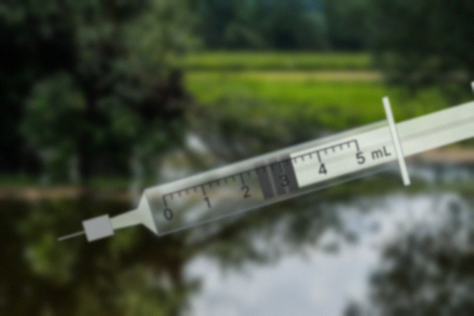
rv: mL 2.4
